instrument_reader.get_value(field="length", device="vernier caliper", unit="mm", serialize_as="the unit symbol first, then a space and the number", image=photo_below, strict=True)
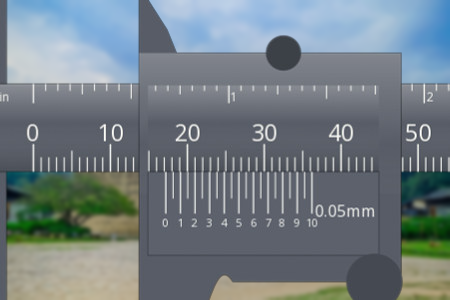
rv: mm 17.2
